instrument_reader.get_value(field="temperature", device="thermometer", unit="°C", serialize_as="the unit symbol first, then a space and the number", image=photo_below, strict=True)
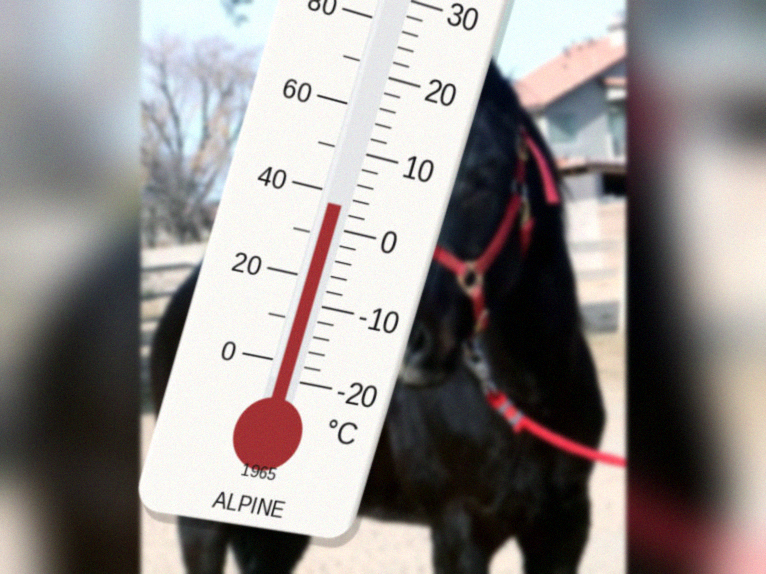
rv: °C 3
